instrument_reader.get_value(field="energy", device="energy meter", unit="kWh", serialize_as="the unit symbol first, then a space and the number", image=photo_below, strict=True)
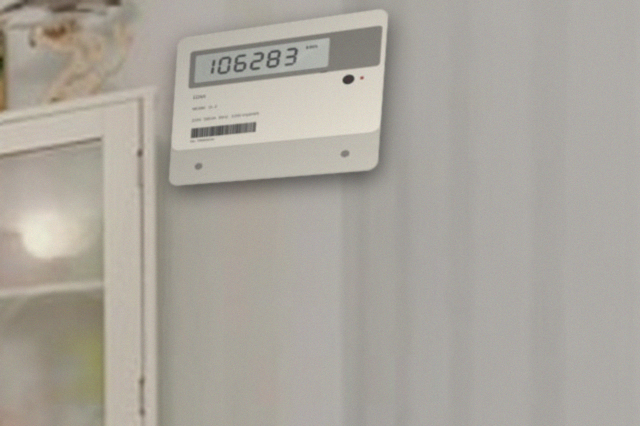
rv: kWh 106283
